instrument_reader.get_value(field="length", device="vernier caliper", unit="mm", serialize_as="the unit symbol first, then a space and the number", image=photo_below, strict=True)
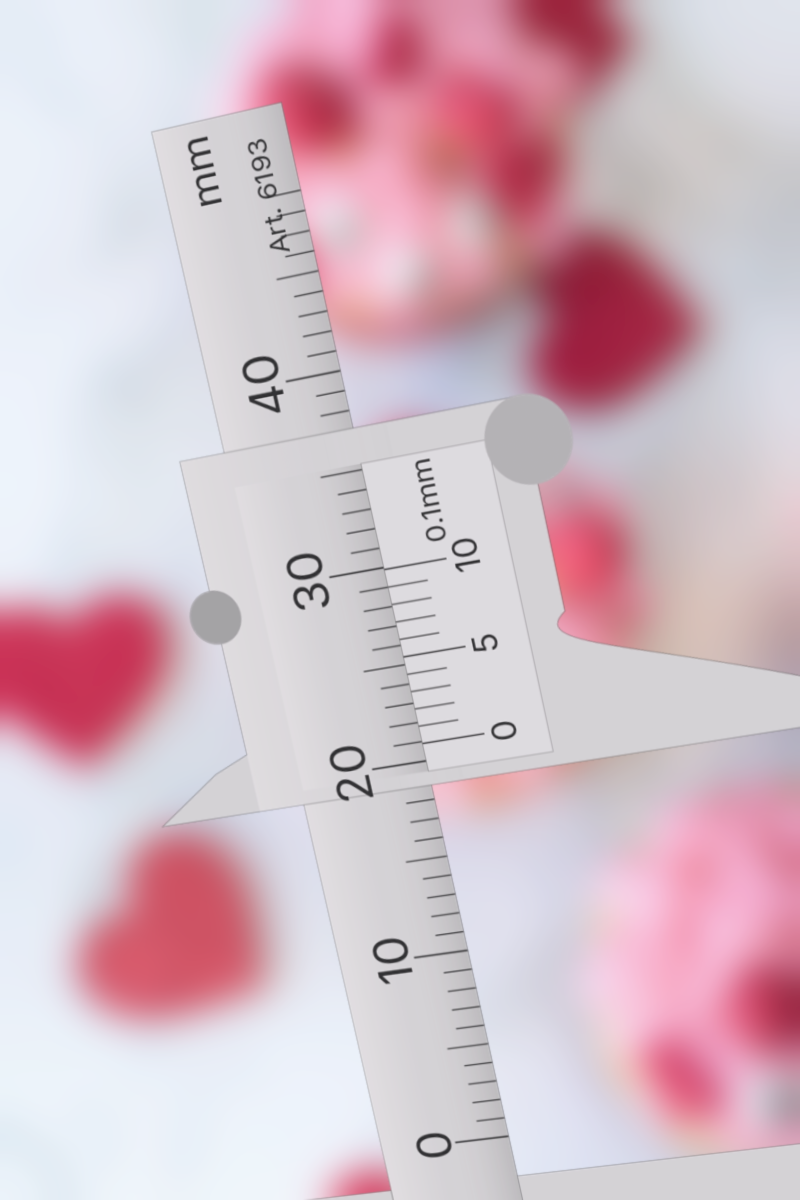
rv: mm 20.9
